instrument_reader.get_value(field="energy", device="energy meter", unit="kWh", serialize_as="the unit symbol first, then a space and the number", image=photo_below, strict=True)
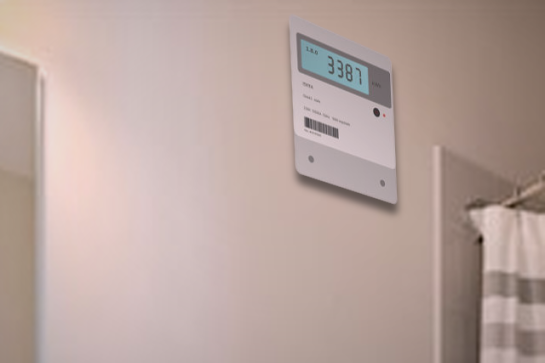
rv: kWh 3387
